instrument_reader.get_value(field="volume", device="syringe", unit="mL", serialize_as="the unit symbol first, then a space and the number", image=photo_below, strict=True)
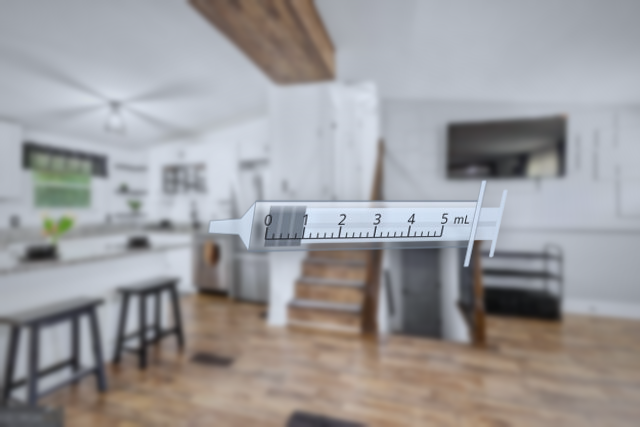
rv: mL 0
